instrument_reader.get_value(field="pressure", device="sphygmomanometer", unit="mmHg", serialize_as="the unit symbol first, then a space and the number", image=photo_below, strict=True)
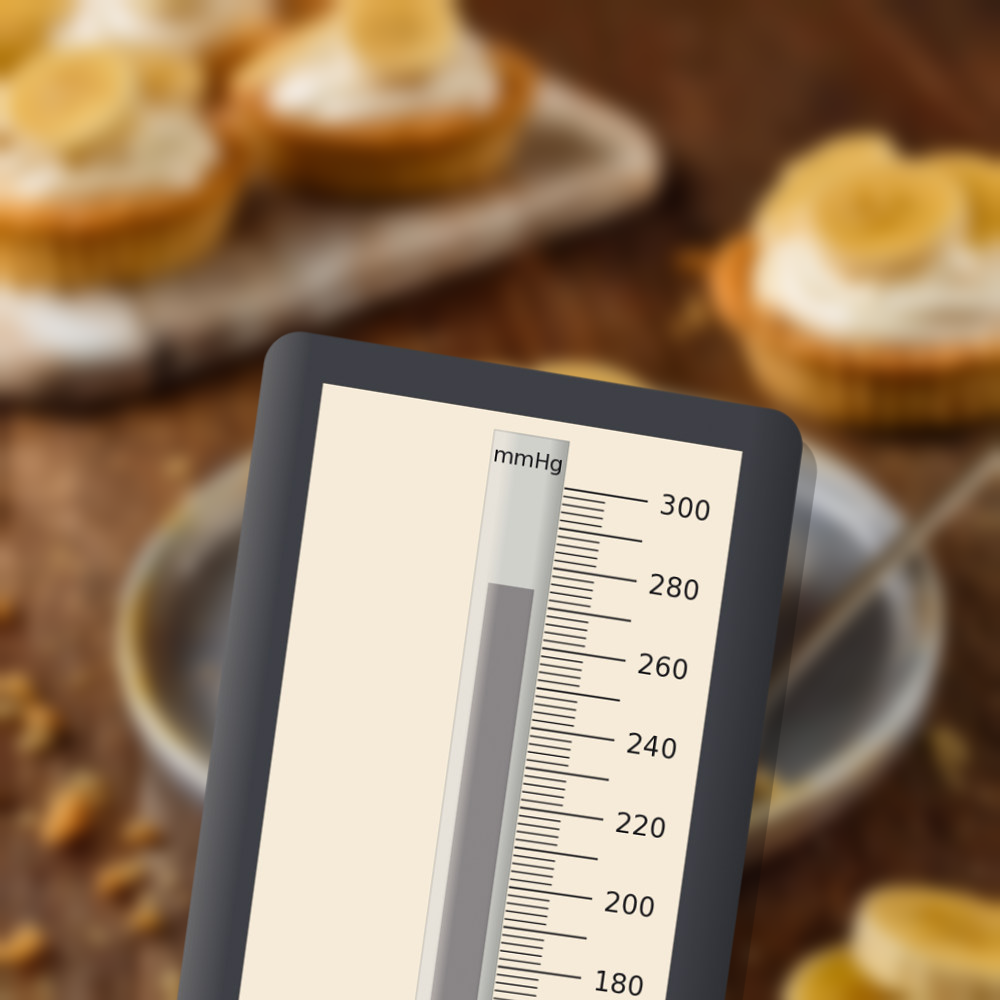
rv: mmHg 274
